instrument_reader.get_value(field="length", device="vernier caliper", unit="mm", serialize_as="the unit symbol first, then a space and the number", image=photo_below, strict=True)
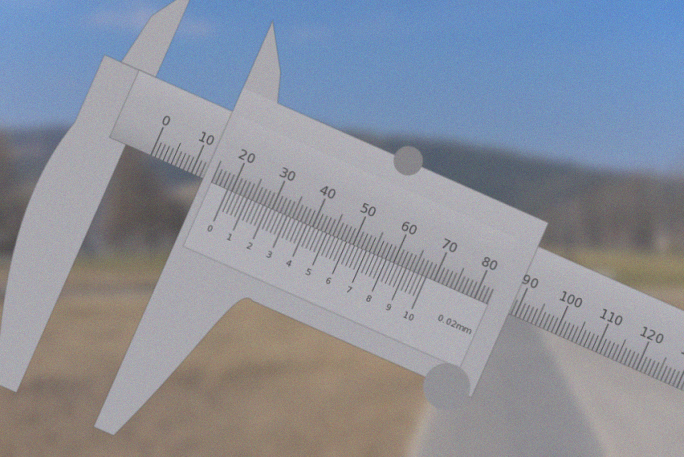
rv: mm 19.0
